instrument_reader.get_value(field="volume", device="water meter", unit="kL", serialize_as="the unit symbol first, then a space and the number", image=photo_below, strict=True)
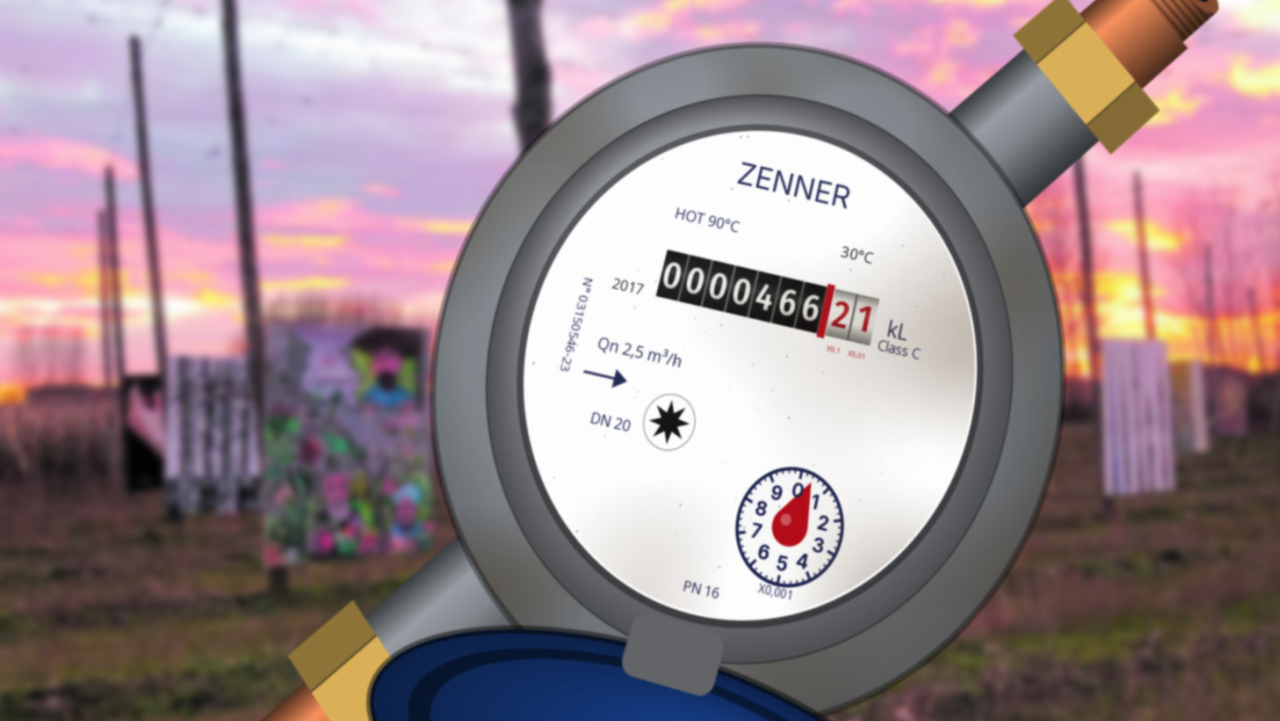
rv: kL 466.210
